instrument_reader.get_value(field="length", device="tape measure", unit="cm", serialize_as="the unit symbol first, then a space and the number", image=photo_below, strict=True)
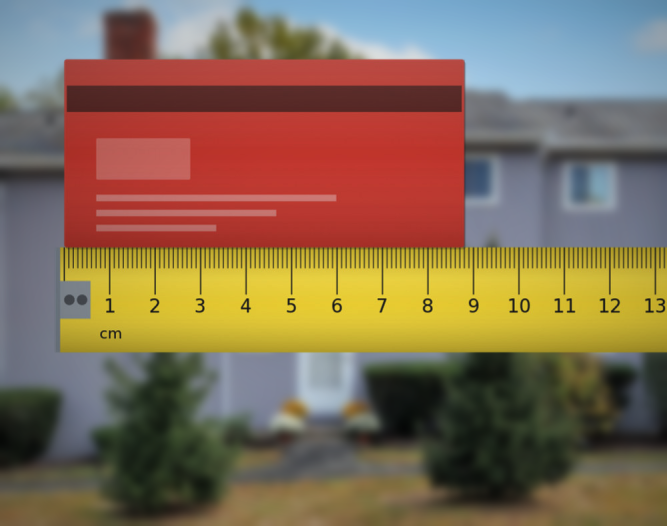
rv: cm 8.8
